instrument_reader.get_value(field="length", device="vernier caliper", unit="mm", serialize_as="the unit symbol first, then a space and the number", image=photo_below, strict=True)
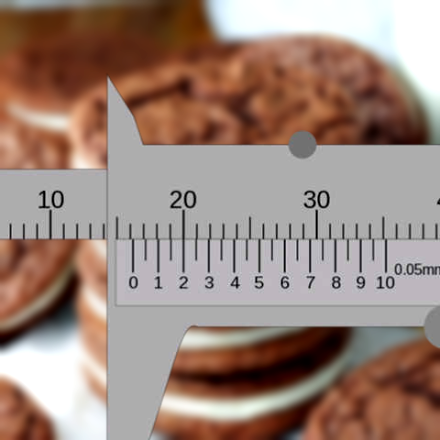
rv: mm 16.2
